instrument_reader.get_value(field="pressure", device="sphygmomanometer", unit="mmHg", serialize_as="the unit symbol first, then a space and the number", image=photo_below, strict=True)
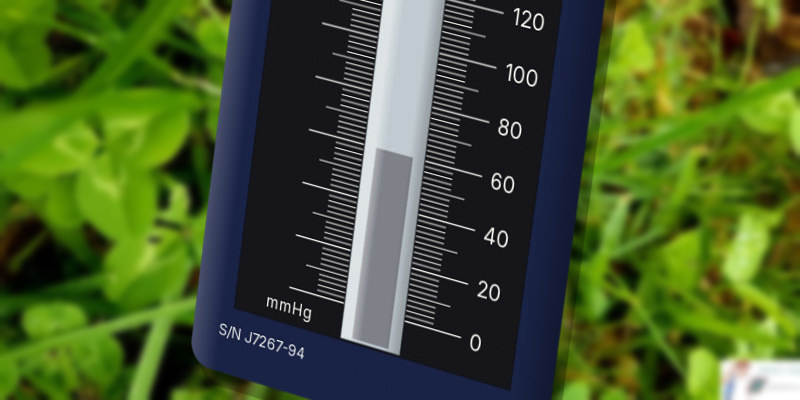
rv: mmHg 60
